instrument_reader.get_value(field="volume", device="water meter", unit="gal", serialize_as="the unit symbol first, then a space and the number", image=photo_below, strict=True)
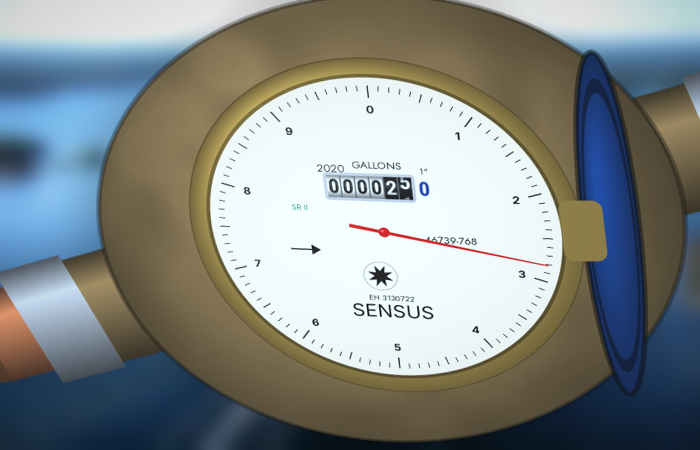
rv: gal 252.8
